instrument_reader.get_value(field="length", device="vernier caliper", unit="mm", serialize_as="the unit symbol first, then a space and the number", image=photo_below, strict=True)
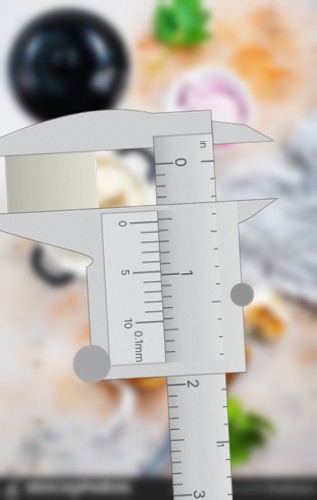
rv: mm 5.2
